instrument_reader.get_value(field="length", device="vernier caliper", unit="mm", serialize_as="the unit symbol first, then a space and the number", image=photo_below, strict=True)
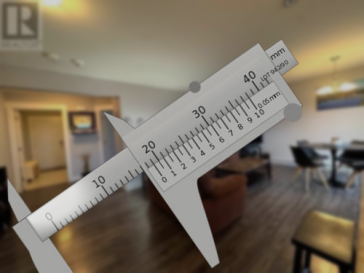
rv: mm 19.0
